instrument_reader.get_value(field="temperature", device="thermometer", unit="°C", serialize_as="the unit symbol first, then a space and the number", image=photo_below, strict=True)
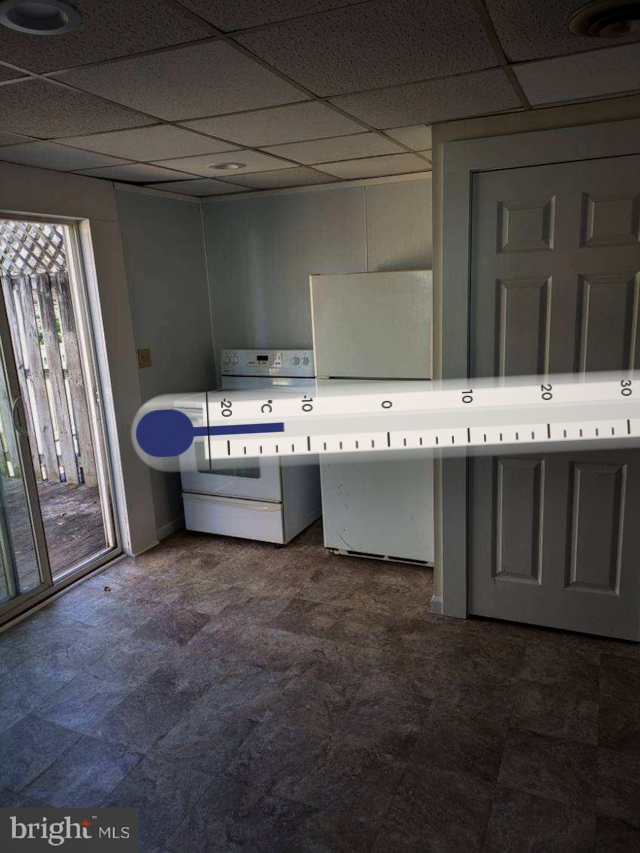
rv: °C -13
